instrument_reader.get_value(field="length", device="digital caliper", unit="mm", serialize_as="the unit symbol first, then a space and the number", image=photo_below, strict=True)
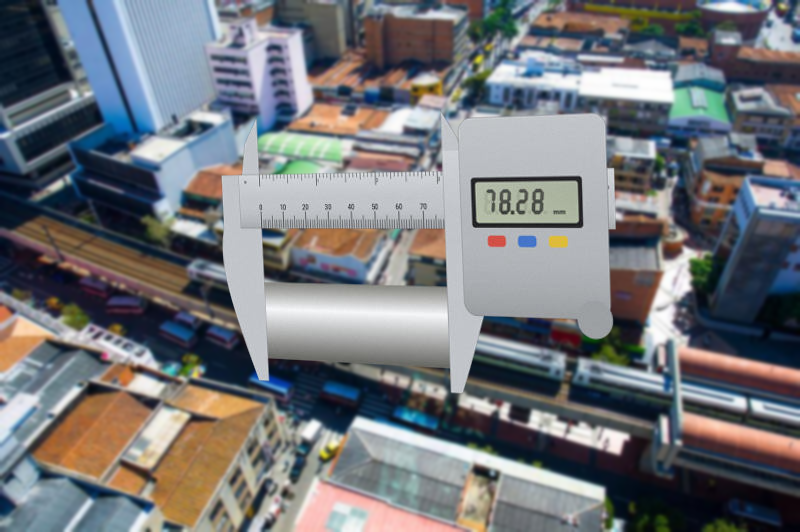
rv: mm 78.28
